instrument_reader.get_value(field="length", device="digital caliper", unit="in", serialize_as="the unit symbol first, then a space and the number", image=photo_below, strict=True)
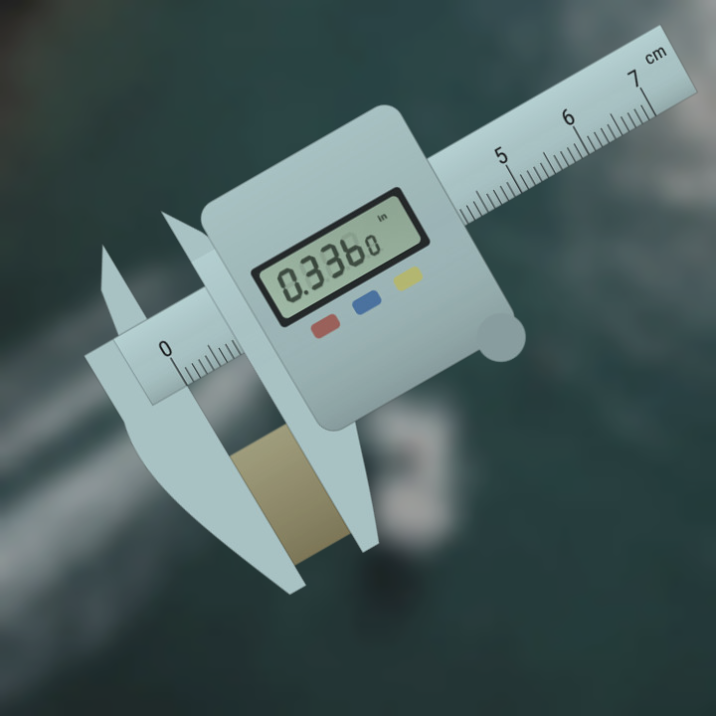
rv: in 0.3360
